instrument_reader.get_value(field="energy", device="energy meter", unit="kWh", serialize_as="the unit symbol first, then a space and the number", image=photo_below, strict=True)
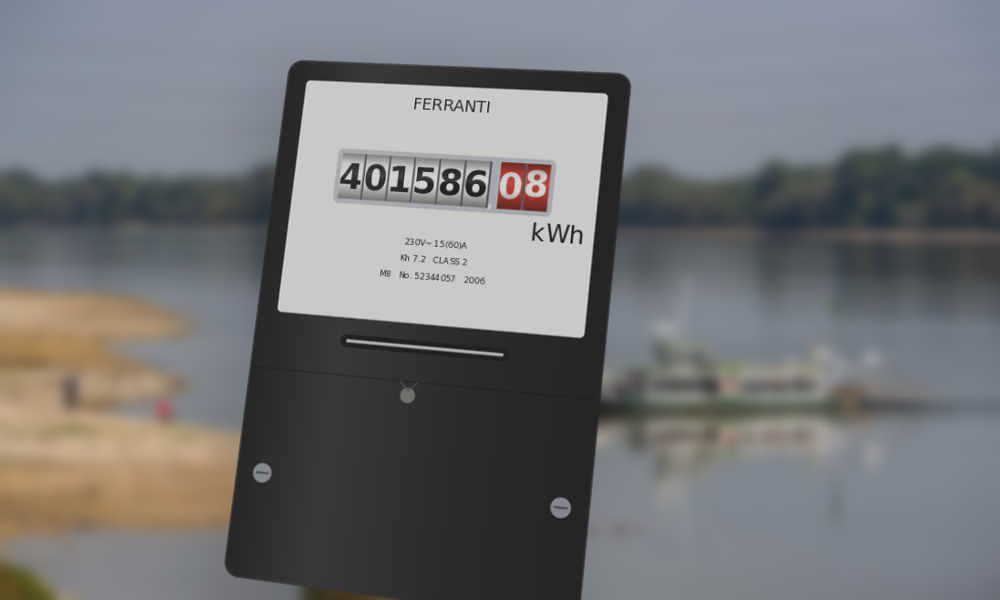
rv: kWh 401586.08
